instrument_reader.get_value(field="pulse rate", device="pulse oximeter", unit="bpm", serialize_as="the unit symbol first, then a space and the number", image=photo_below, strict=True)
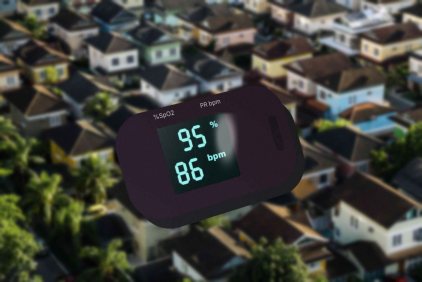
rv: bpm 86
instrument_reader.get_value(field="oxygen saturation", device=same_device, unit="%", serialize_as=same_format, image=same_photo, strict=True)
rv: % 95
